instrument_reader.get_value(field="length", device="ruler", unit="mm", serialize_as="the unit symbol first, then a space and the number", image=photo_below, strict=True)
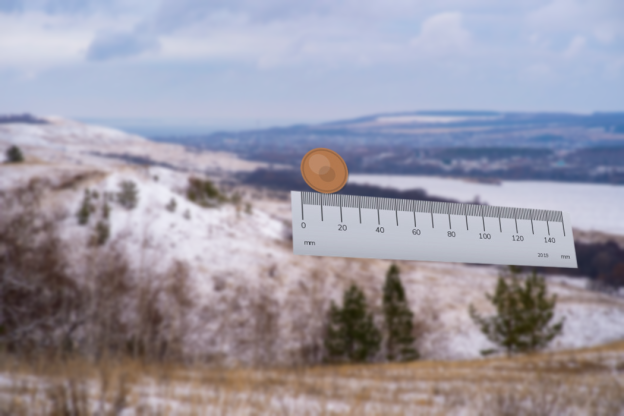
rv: mm 25
